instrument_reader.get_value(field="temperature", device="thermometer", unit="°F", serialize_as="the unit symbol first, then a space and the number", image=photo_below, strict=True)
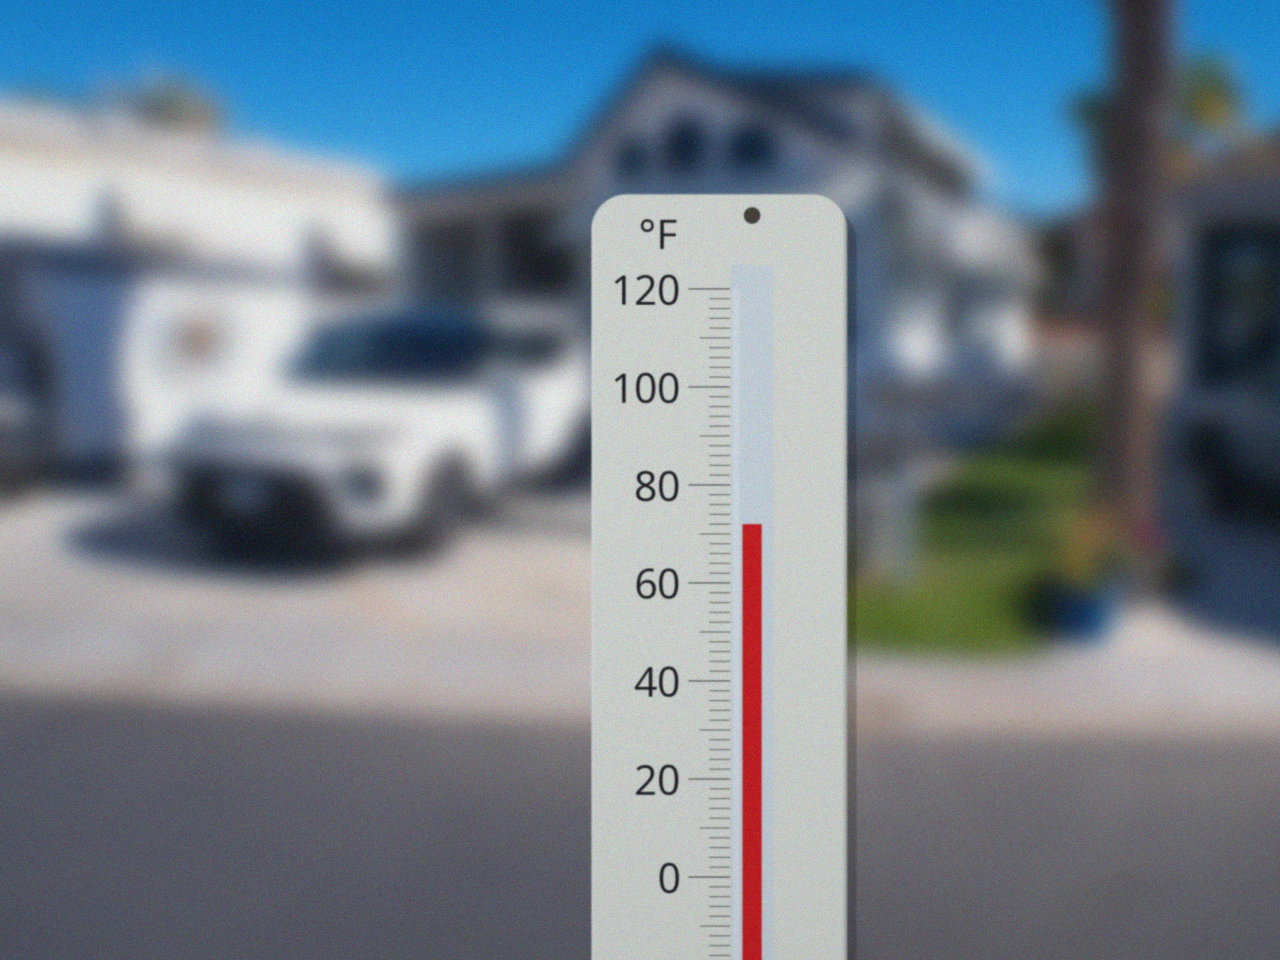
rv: °F 72
